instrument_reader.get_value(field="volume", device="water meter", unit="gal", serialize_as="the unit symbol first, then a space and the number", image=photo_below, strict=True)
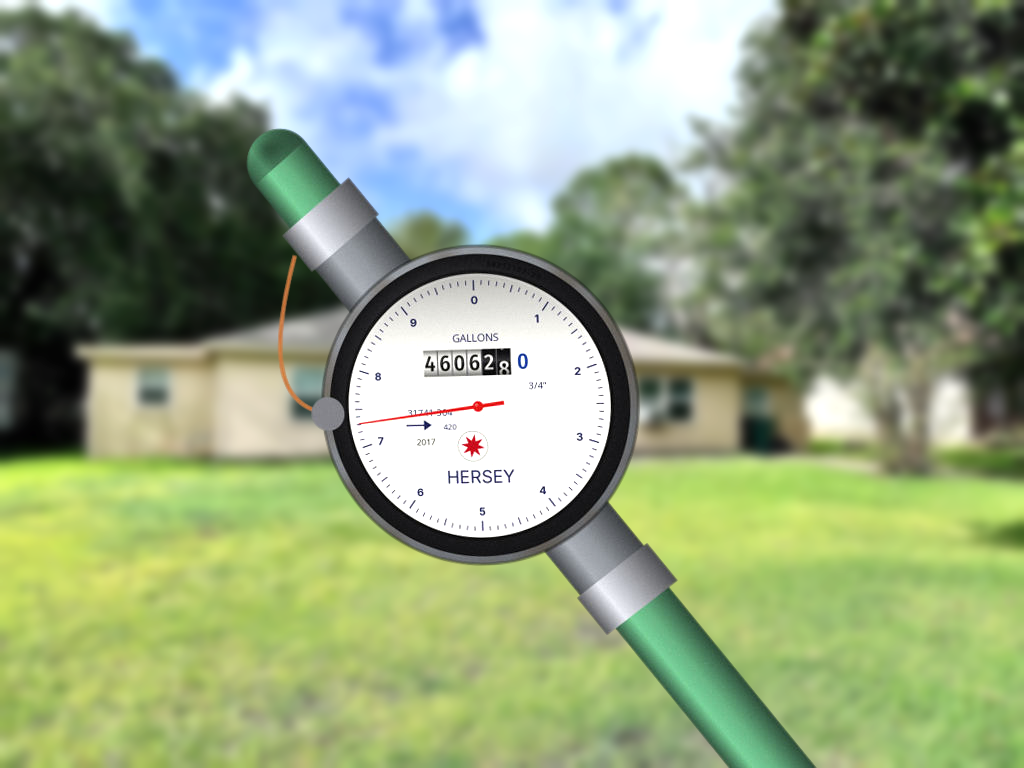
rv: gal 4606277.3
